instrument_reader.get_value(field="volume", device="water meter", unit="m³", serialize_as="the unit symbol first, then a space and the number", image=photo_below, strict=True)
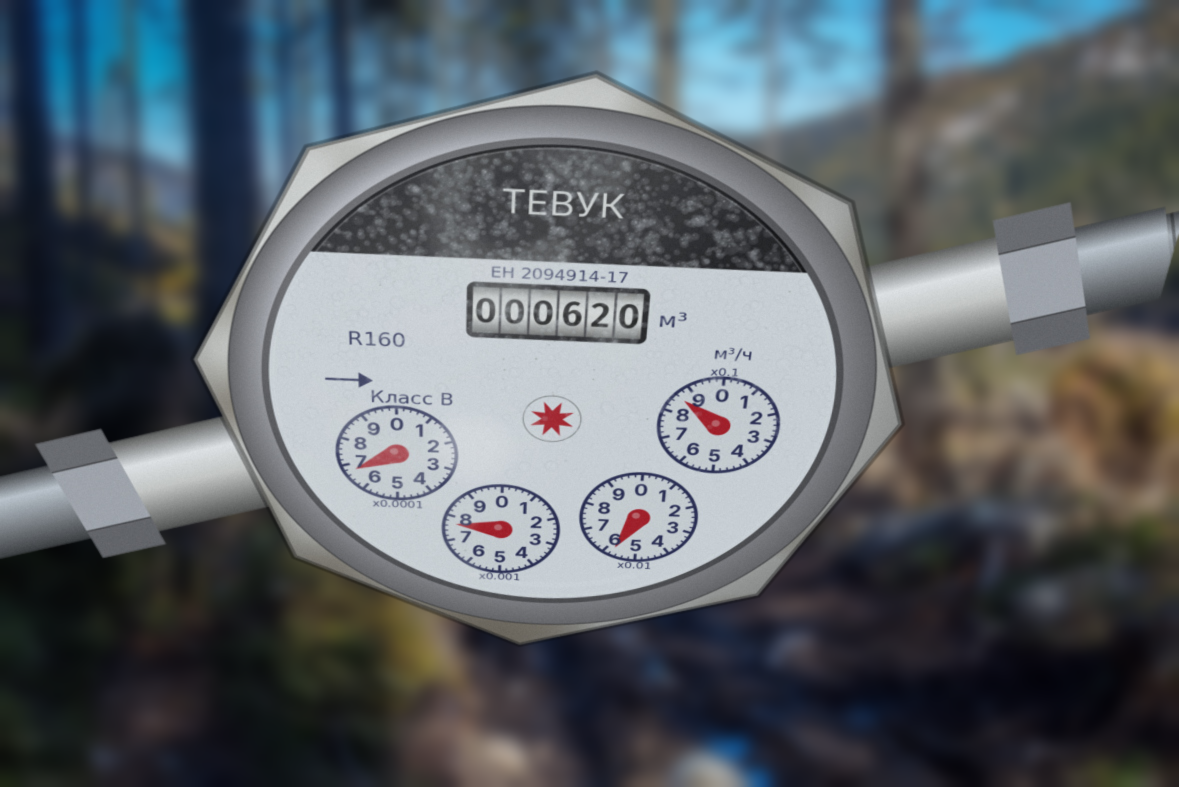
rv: m³ 620.8576
